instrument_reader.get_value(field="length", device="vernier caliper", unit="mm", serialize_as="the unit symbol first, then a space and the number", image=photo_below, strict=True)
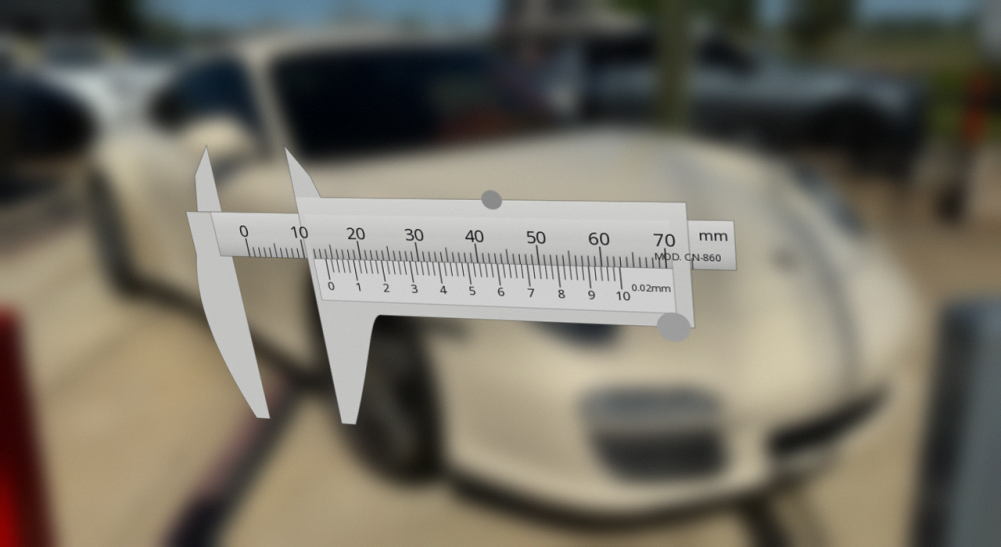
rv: mm 13.8
